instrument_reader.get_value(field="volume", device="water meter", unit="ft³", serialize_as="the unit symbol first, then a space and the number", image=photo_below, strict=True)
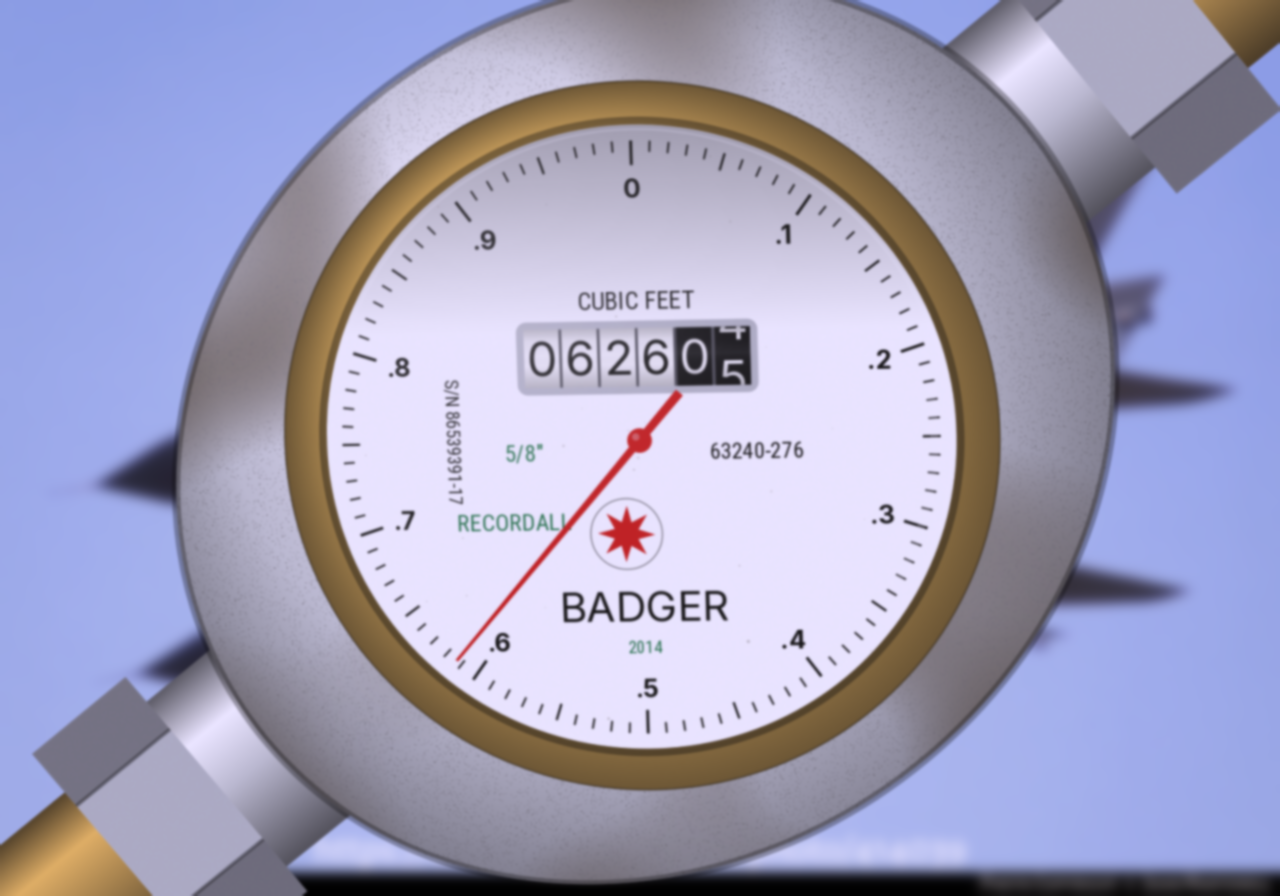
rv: ft³ 62604.61
